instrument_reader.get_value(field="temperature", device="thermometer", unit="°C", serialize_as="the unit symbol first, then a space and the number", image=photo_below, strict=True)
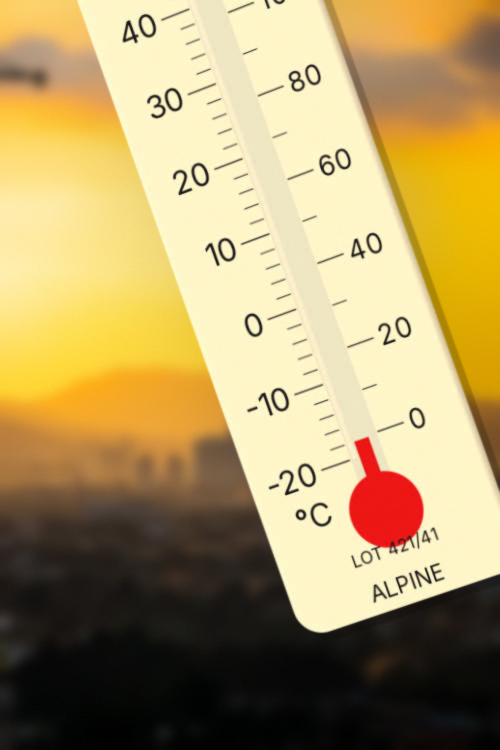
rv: °C -18
